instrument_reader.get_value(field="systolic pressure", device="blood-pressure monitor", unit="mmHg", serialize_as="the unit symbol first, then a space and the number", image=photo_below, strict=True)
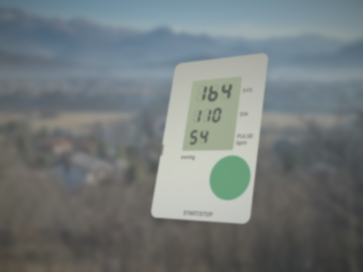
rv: mmHg 164
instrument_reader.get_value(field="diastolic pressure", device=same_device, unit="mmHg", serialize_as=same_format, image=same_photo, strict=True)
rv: mmHg 110
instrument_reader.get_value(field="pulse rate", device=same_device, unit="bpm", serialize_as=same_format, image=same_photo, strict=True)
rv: bpm 54
